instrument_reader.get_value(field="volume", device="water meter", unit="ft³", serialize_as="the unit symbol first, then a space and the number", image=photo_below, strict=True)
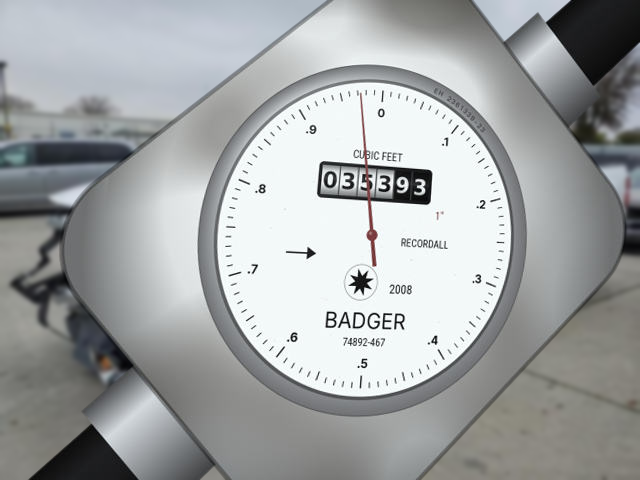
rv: ft³ 35392.97
